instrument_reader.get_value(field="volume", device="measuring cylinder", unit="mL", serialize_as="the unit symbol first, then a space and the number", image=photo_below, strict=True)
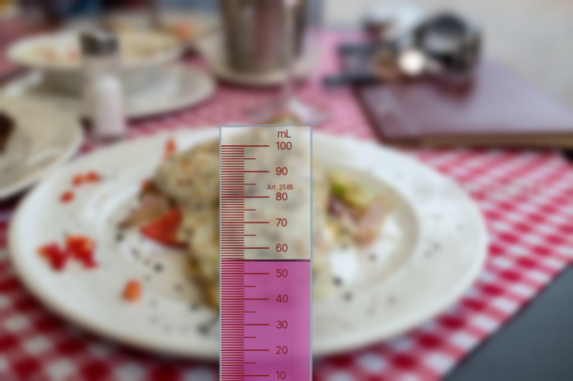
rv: mL 55
